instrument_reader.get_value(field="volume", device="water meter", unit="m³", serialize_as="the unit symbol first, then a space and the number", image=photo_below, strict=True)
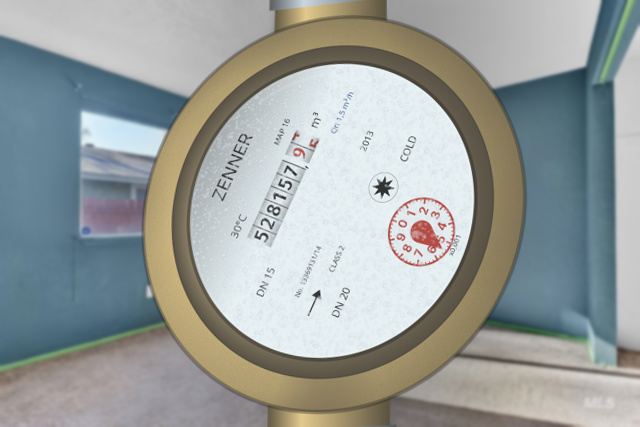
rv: m³ 528157.945
